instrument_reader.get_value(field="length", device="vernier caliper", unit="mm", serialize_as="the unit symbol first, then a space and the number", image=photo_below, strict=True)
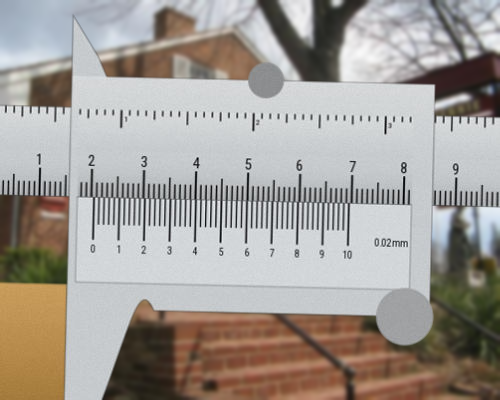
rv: mm 20.5
